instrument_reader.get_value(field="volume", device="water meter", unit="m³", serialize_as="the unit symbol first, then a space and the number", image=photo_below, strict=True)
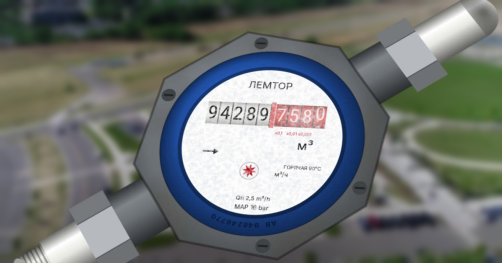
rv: m³ 94289.7580
